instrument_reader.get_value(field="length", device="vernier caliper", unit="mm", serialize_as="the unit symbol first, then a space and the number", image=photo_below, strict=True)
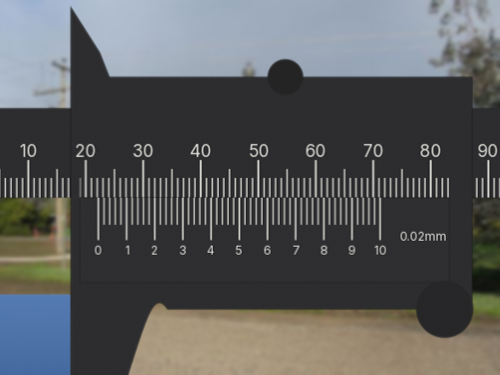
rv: mm 22.2
